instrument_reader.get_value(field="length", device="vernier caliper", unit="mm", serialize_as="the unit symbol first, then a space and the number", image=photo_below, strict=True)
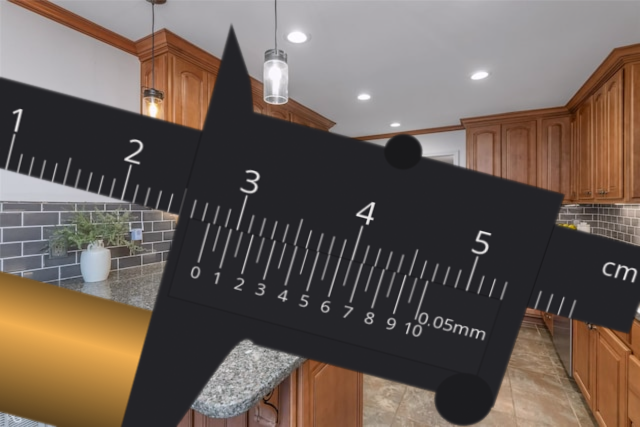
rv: mm 27.6
